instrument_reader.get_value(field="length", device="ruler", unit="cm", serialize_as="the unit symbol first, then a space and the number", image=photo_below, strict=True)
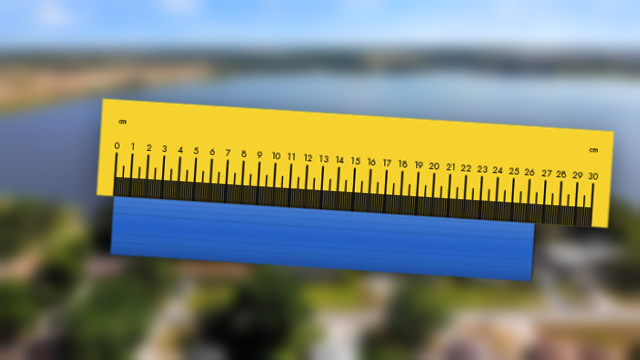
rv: cm 26.5
